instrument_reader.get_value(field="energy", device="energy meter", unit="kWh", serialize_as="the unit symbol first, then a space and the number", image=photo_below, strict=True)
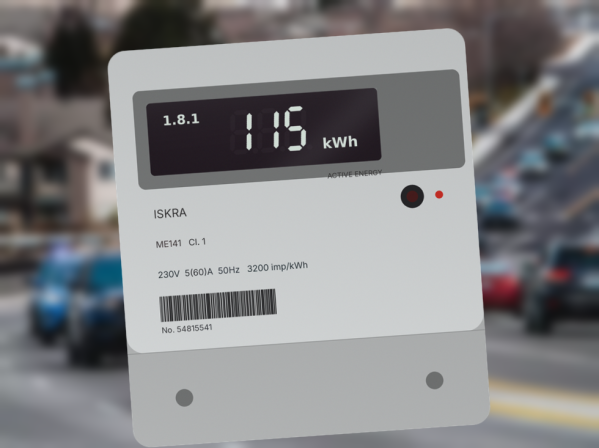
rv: kWh 115
